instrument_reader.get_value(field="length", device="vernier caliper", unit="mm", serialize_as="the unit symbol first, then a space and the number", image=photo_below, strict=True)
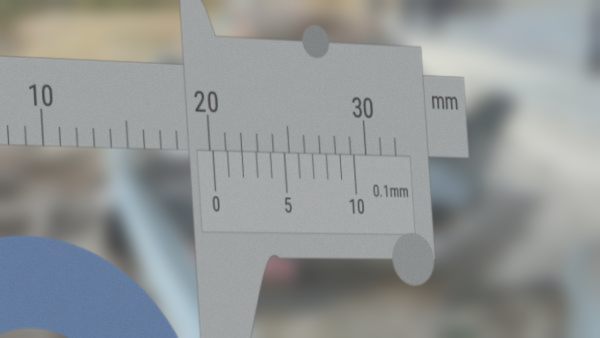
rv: mm 20.2
